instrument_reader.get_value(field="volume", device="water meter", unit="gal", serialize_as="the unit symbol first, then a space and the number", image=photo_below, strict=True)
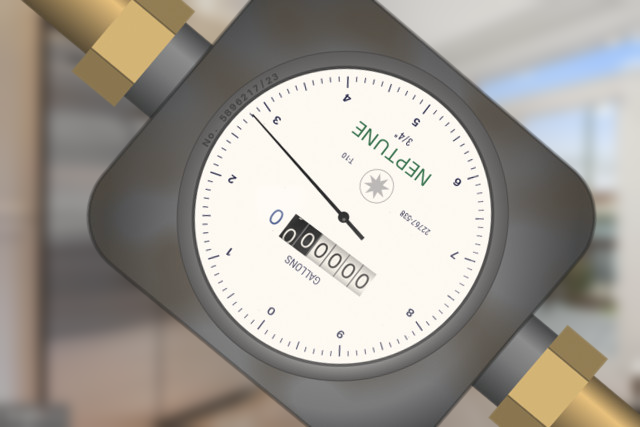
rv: gal 2.8
